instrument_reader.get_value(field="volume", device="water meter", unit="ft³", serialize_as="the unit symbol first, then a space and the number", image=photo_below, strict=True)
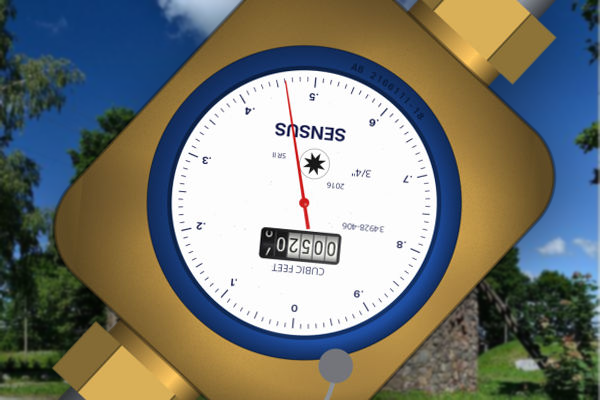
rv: ft³ 5207.46
